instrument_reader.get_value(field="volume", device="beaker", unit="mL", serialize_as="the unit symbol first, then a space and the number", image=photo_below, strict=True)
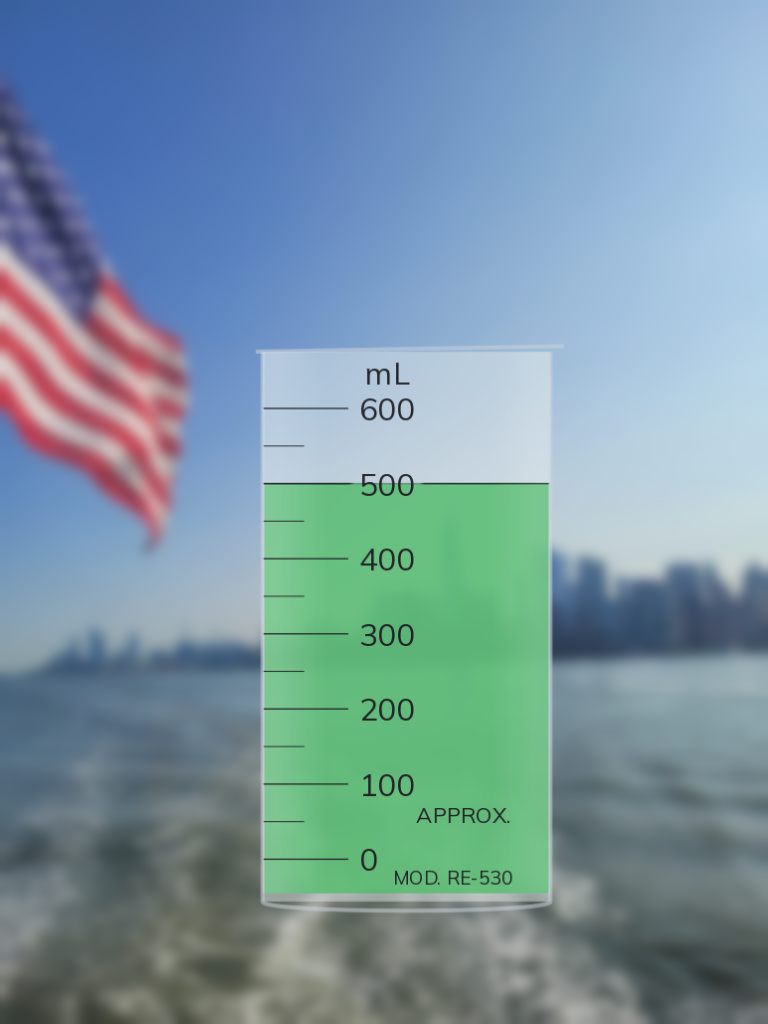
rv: mL 500
